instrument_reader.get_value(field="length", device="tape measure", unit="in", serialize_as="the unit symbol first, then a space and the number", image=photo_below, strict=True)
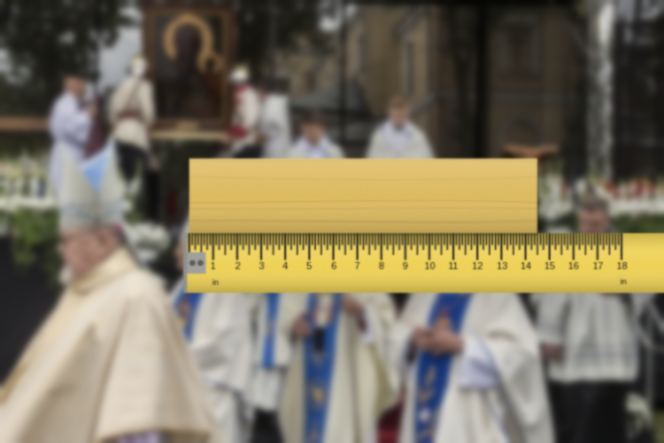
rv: in 14.5
